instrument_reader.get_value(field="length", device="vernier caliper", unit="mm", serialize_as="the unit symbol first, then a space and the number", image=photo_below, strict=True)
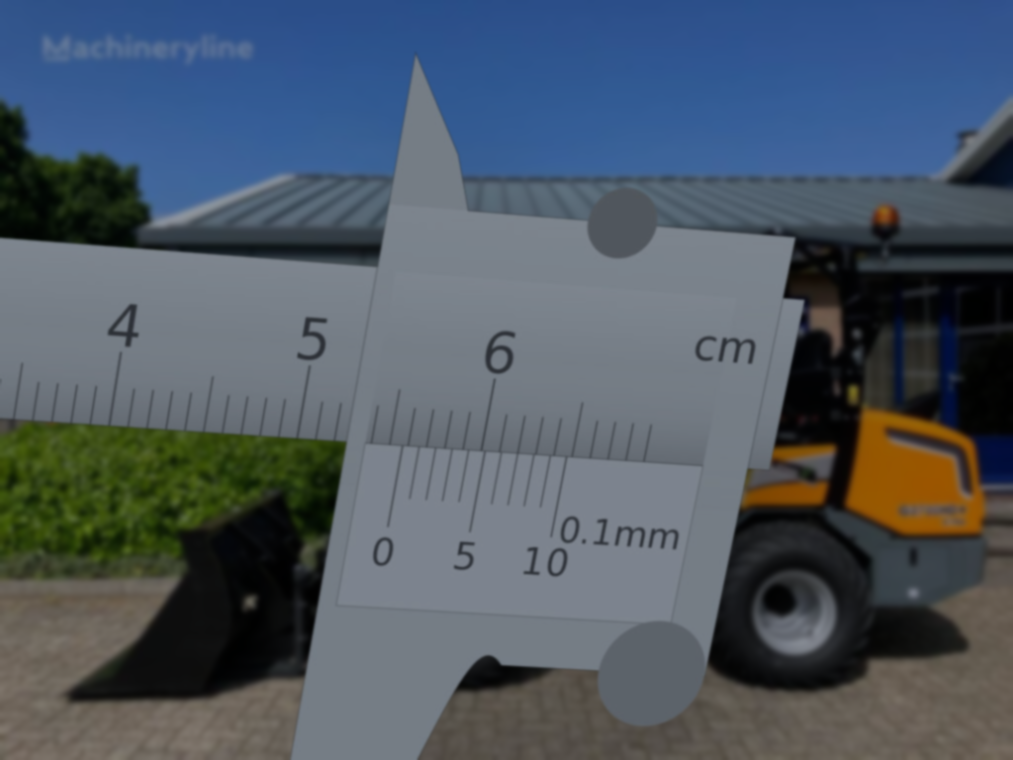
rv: mm 55.7
